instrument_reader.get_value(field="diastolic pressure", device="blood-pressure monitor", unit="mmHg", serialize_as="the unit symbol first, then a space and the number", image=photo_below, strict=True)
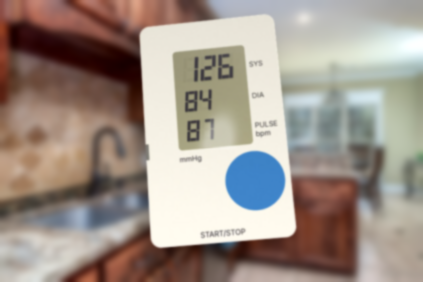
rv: mmHg 84
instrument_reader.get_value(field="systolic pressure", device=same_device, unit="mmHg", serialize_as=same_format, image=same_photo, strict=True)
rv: mmHg 126
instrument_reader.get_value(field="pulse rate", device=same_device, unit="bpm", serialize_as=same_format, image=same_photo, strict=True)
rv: bpm 87
